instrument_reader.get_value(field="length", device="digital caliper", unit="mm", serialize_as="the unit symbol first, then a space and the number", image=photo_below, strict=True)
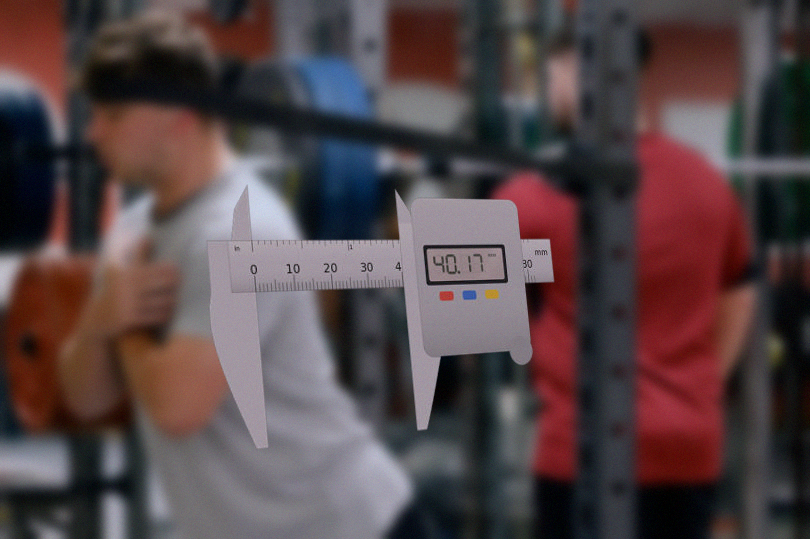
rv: mm 40.17
